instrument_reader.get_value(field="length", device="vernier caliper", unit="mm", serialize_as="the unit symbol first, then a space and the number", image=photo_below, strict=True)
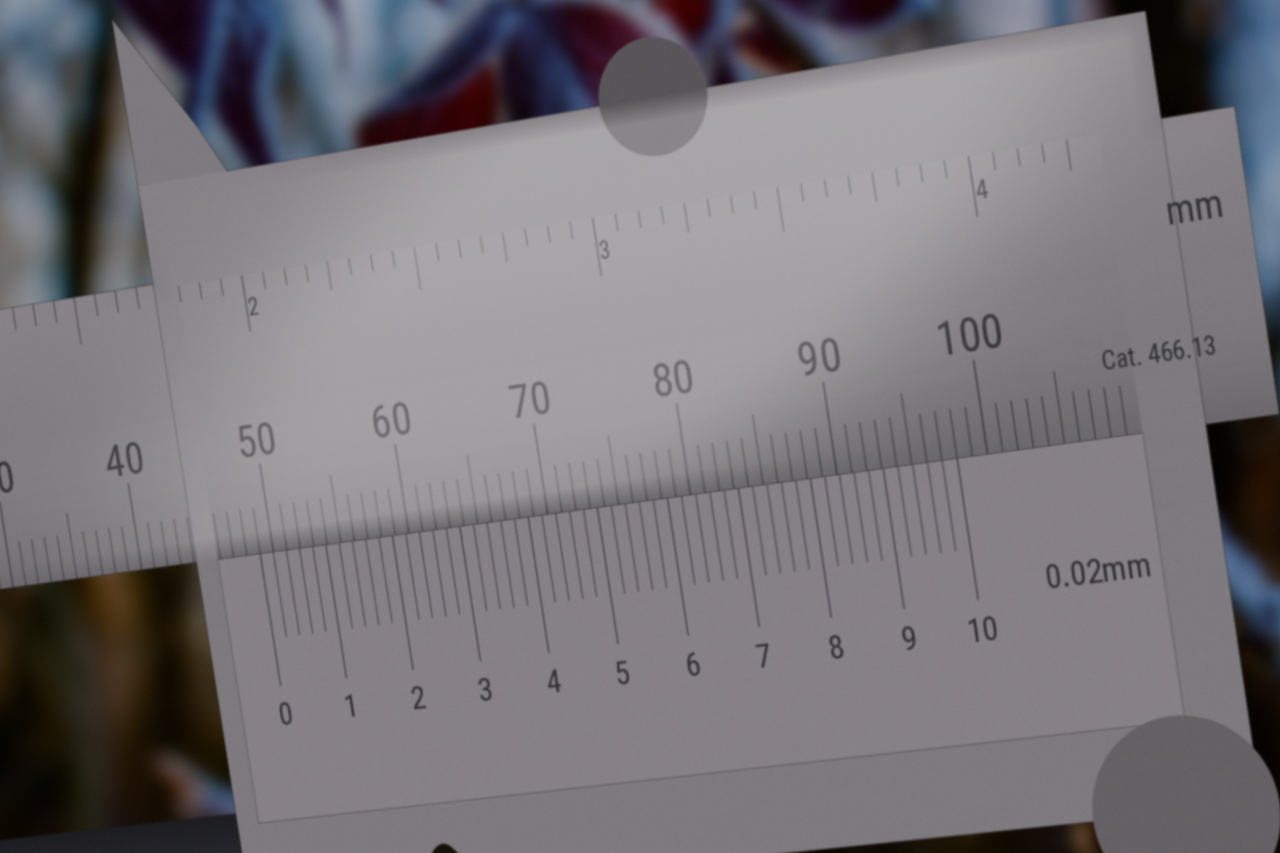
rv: mm 49.0
